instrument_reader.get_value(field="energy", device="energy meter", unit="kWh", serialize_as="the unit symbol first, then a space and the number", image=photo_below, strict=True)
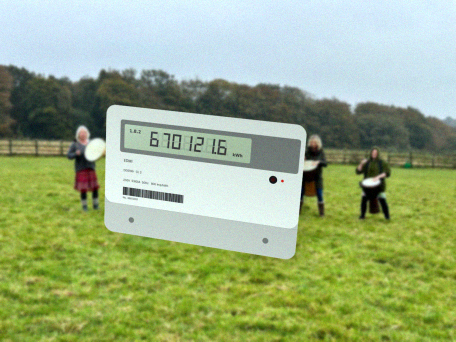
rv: kWh 670121.6
